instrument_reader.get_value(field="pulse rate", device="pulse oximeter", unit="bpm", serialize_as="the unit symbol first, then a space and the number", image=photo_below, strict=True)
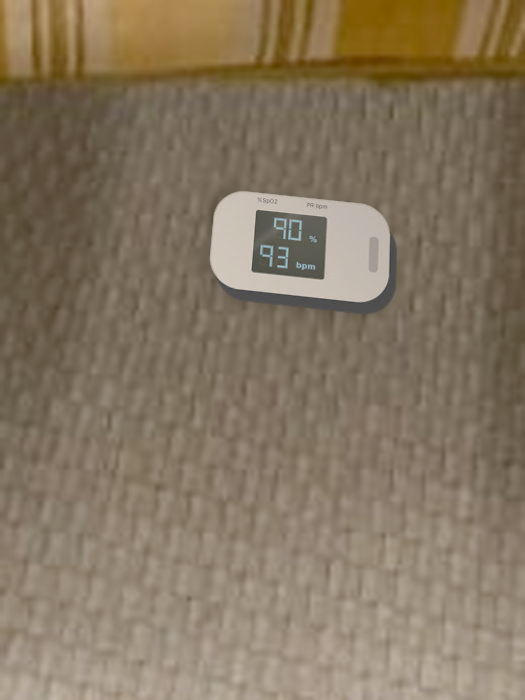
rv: bpm 93
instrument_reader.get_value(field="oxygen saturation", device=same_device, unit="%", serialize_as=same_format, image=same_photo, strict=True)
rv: % 90
